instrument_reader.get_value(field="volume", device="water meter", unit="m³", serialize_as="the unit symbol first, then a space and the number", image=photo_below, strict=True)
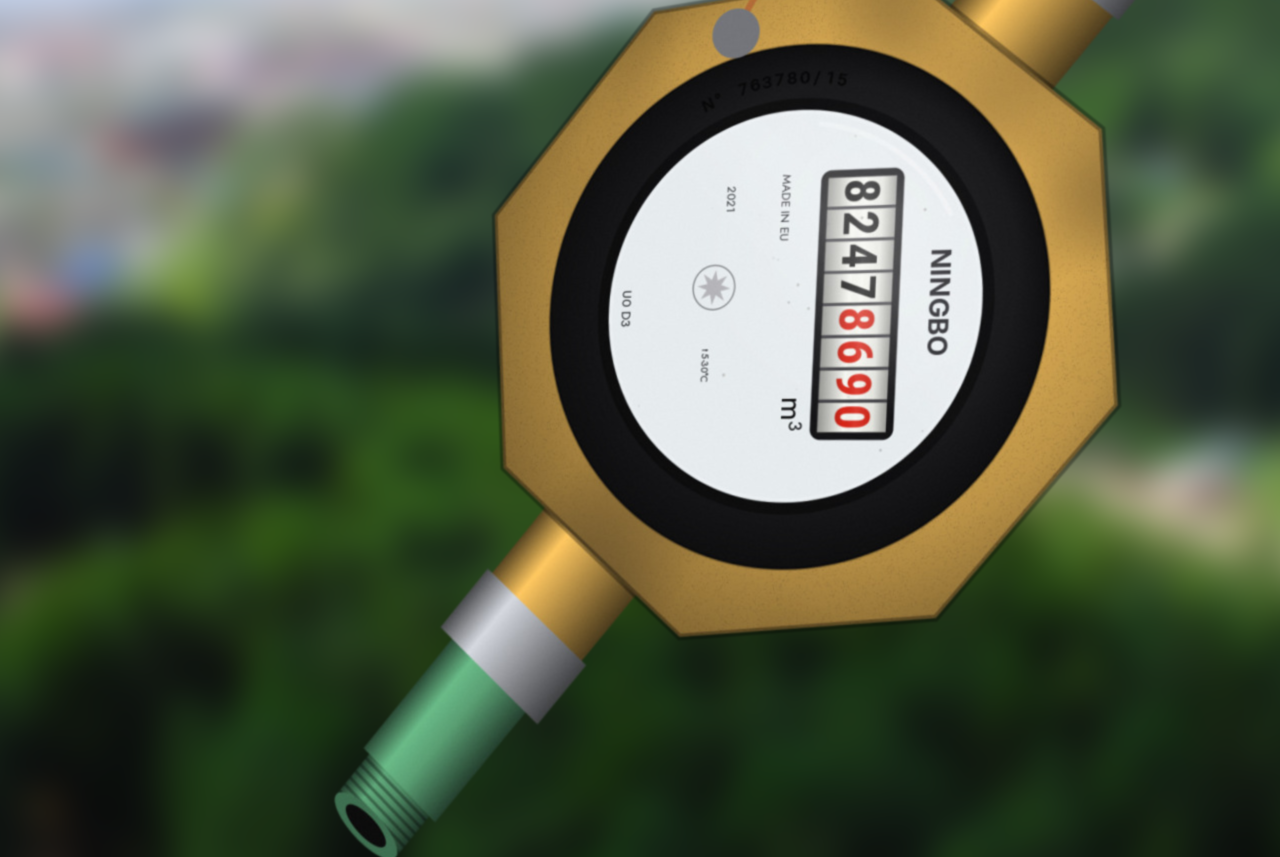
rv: m³ 8247.8690
